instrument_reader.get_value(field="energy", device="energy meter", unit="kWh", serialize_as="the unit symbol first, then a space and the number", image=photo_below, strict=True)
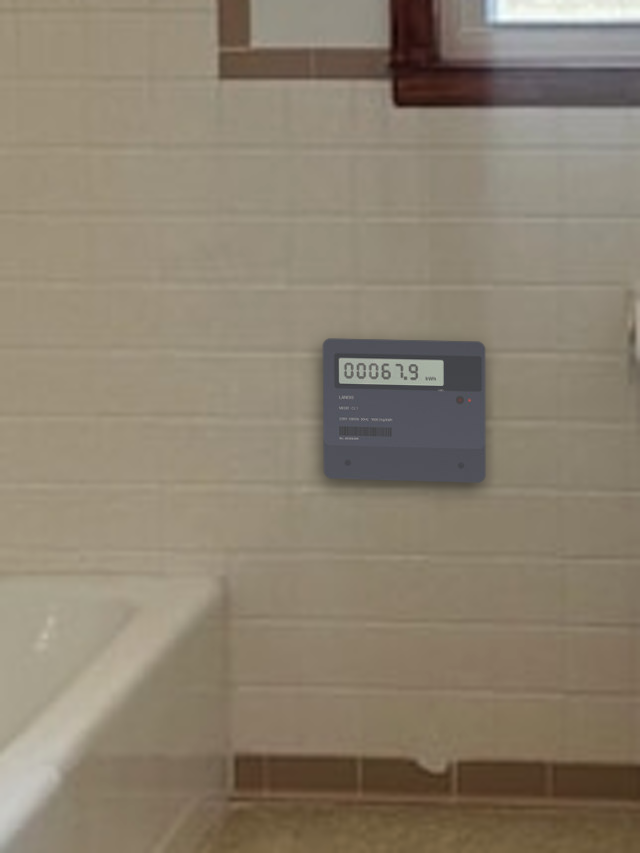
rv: kWh 67.9
